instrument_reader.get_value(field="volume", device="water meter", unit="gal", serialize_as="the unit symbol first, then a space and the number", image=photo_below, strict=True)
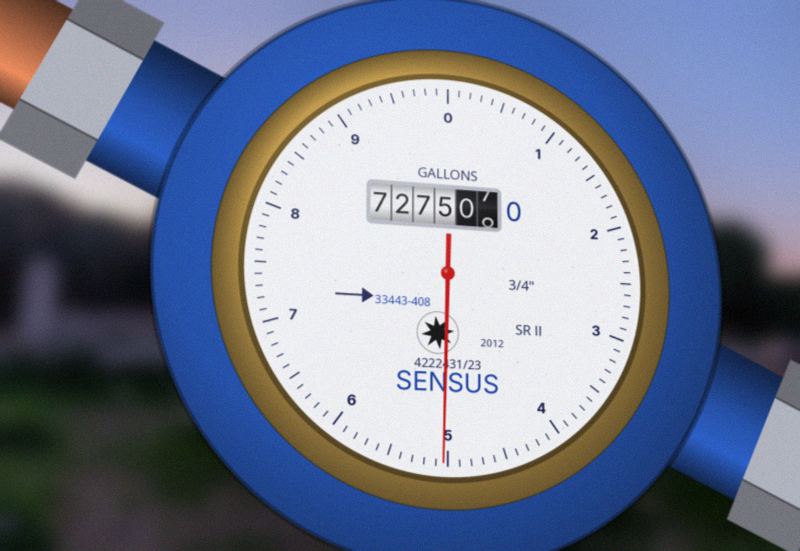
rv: gal 7275075.0
